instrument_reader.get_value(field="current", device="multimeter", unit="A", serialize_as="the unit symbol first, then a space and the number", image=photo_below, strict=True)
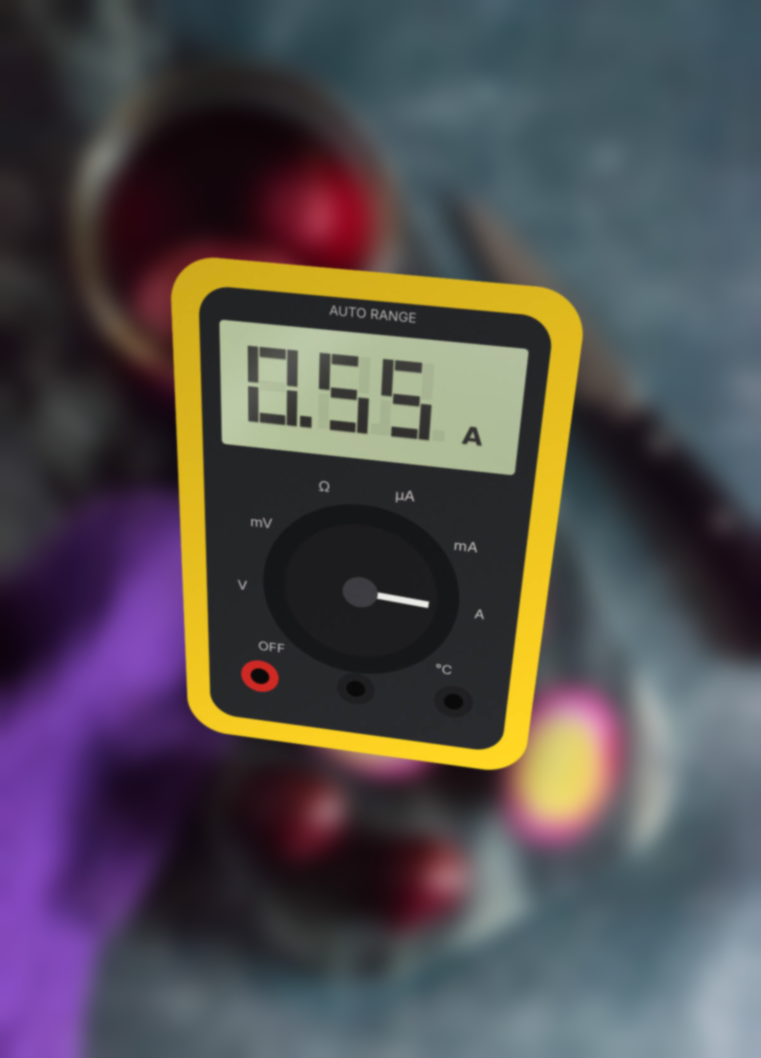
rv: A 0.55
